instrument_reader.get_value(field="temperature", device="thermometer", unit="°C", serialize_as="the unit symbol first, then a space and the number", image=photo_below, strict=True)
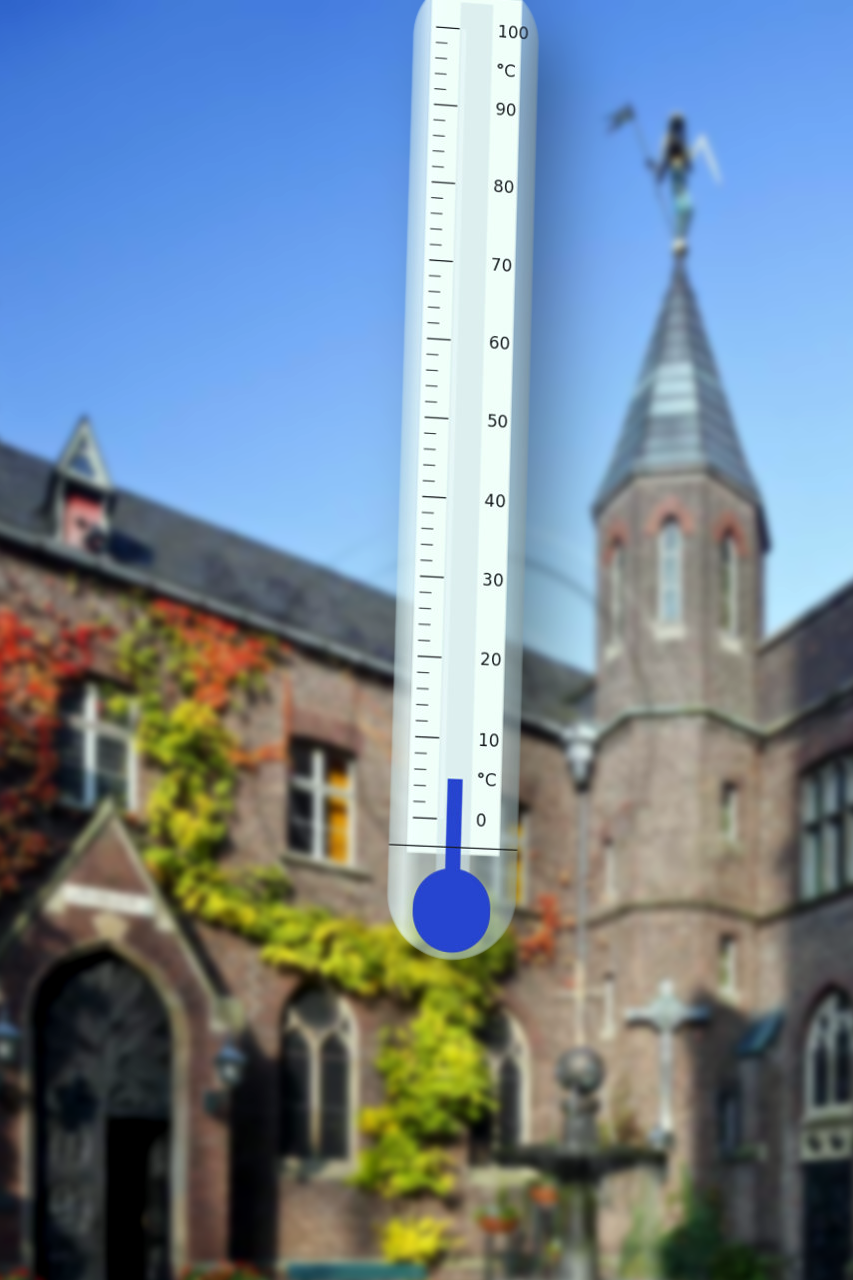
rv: °C 5
